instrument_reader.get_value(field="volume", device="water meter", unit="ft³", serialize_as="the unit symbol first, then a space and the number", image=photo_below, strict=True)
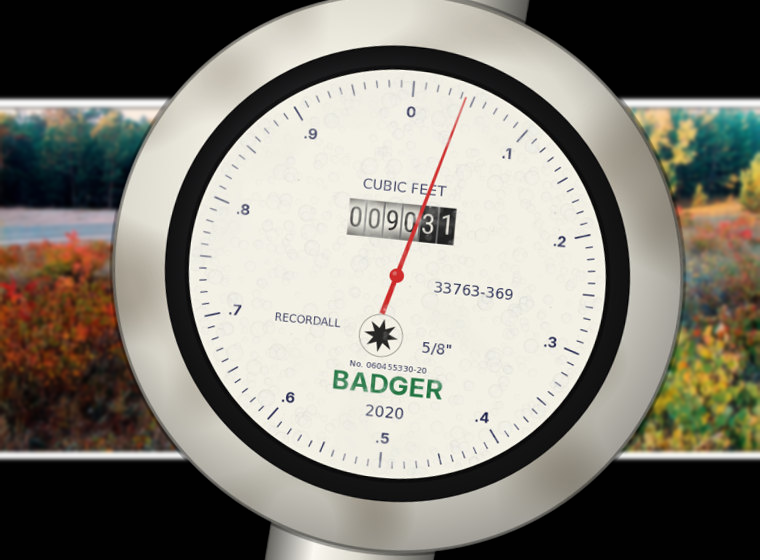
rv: ft³ 9031.04
